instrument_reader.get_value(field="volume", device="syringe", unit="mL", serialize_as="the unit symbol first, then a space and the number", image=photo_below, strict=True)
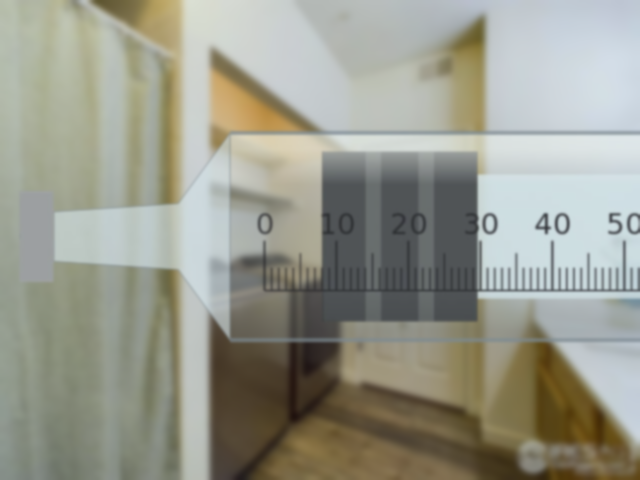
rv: mL 8
